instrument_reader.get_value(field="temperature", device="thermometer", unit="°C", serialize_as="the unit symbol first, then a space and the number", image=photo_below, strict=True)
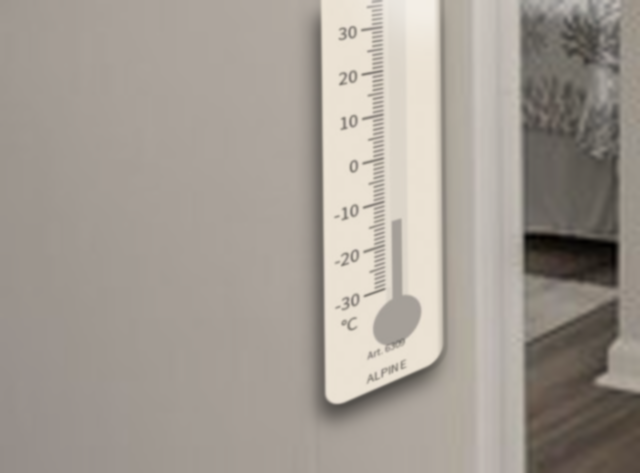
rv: °C -15
